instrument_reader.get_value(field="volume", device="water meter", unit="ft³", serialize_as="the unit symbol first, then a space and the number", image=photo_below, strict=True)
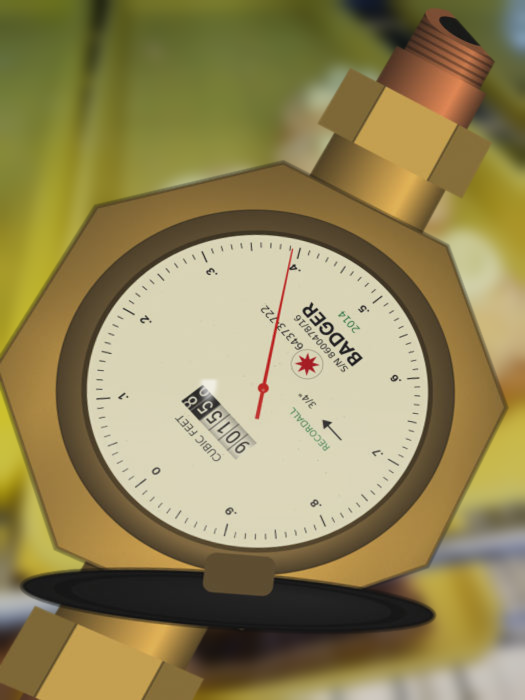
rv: ft³ 901558.39
